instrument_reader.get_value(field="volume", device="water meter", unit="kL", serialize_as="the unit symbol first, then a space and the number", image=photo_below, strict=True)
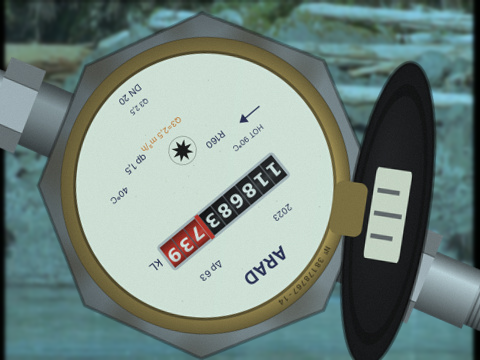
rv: kL 118683.739
